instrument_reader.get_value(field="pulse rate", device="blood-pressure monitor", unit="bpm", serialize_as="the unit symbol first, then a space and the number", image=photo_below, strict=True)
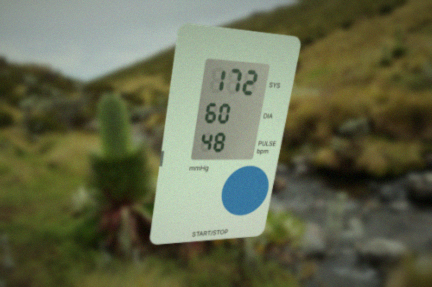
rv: bpm 48
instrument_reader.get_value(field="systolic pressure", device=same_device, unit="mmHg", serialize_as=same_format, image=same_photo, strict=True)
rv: mmHg 172
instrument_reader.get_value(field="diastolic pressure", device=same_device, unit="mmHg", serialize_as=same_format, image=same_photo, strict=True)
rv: mmHg 60
